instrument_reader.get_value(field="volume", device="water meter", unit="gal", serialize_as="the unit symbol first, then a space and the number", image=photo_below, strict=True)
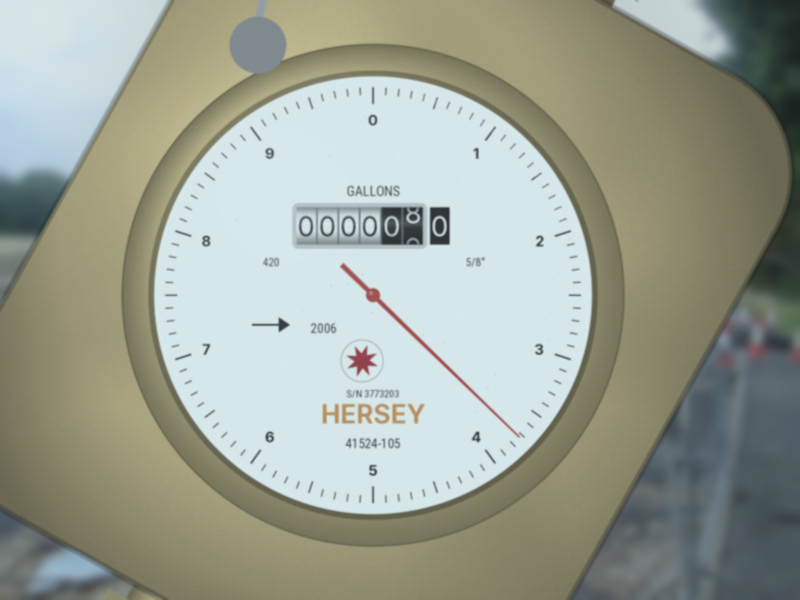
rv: gal 83.7
